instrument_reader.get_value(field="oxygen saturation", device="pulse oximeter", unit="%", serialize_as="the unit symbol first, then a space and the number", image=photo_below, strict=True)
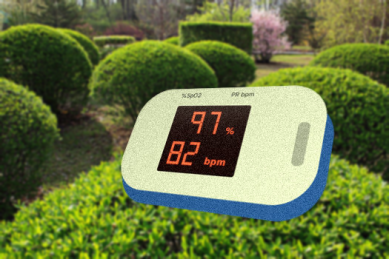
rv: % 97
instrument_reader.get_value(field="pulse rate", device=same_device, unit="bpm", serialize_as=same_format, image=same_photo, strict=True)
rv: bpm 82
